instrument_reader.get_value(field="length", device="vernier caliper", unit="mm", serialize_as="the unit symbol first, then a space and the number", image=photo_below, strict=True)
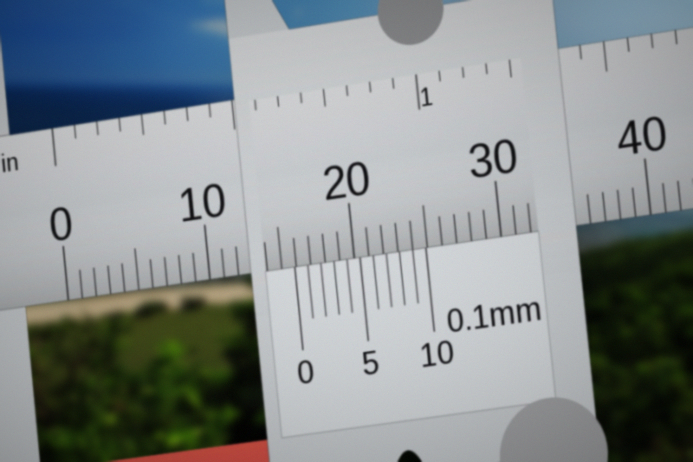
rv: mm 15.9
